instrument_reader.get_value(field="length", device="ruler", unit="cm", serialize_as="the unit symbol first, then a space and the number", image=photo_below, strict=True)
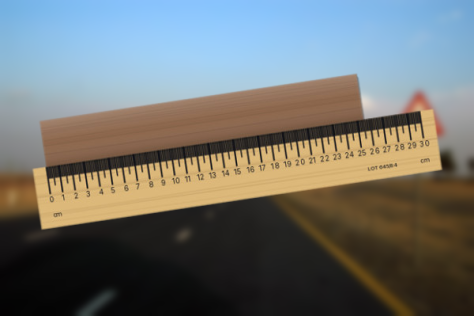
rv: cm 25.5
